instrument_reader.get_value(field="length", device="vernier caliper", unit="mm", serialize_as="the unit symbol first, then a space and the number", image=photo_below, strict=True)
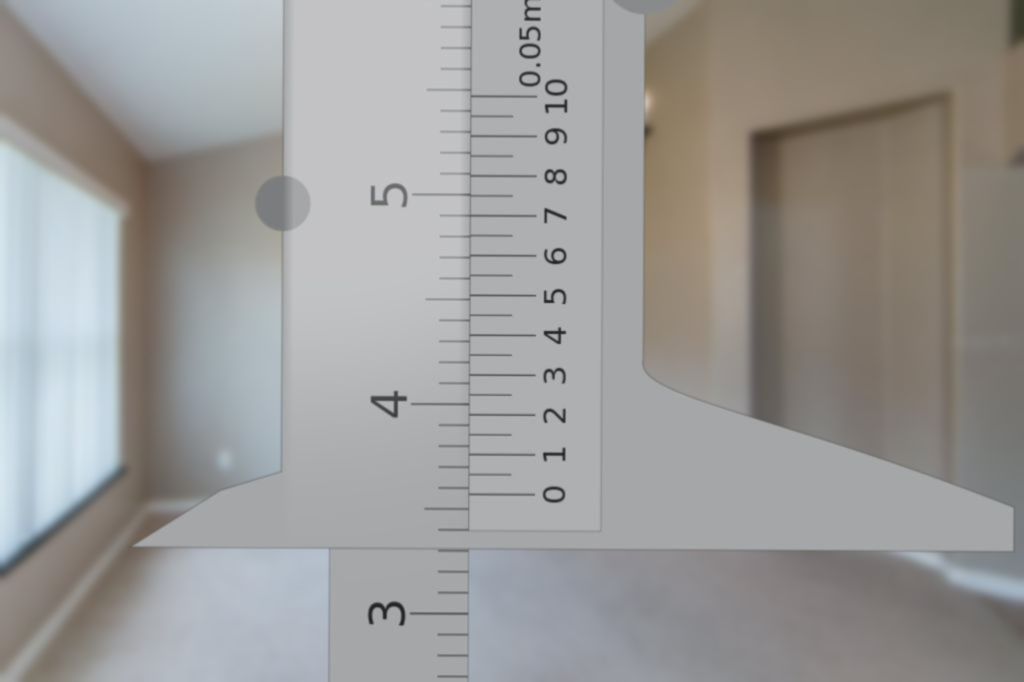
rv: mm 35.7
